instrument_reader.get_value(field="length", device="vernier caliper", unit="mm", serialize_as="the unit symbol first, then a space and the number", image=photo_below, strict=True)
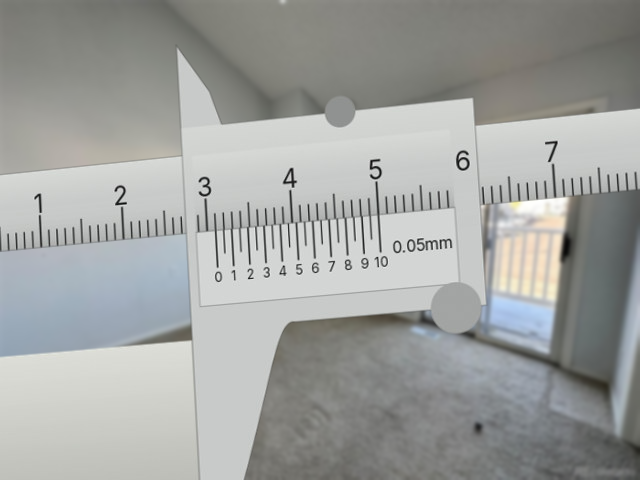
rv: mm 31.0
